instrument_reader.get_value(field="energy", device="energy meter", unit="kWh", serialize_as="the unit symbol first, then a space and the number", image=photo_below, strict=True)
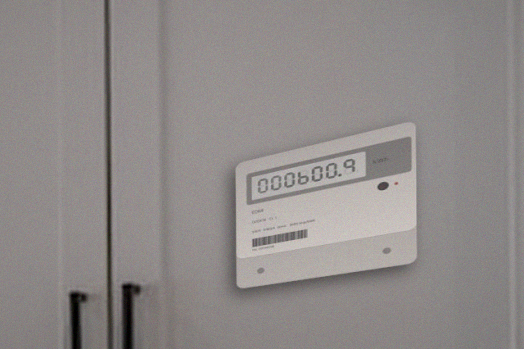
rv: kWh 600.9
